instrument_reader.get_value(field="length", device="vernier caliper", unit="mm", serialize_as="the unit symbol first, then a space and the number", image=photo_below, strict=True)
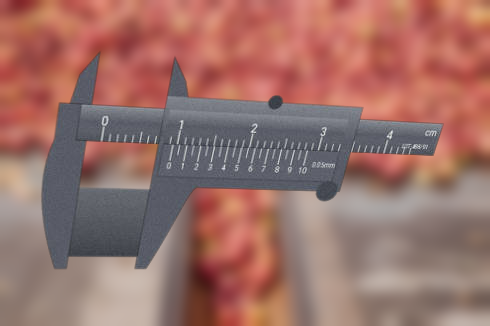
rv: mm 9.4
